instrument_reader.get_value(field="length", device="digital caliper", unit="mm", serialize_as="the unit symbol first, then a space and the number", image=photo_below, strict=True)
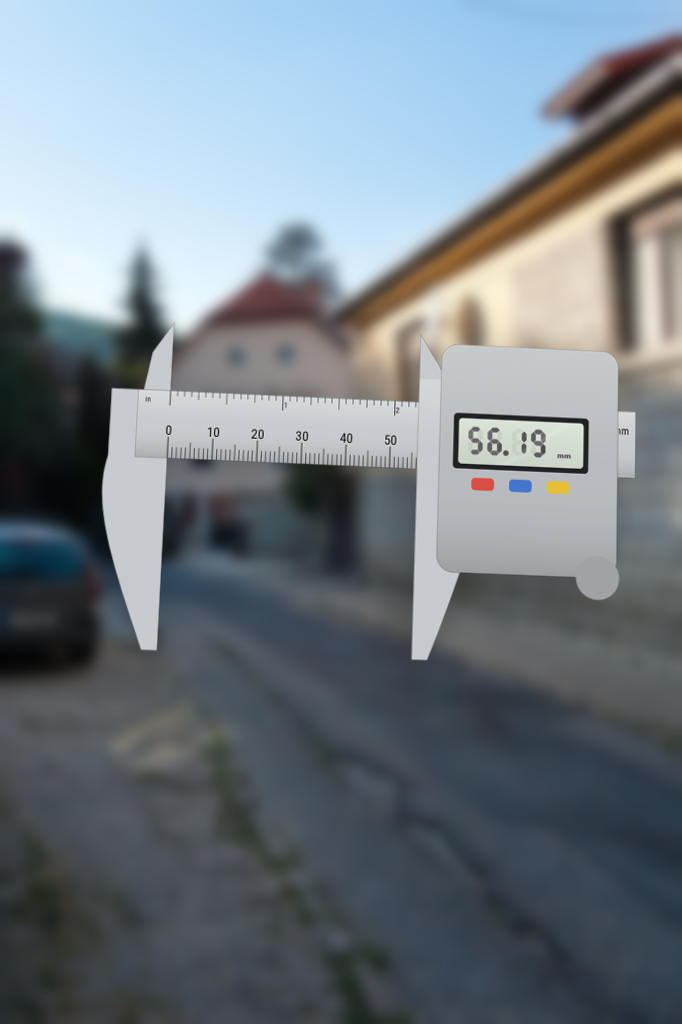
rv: mm 56.19
